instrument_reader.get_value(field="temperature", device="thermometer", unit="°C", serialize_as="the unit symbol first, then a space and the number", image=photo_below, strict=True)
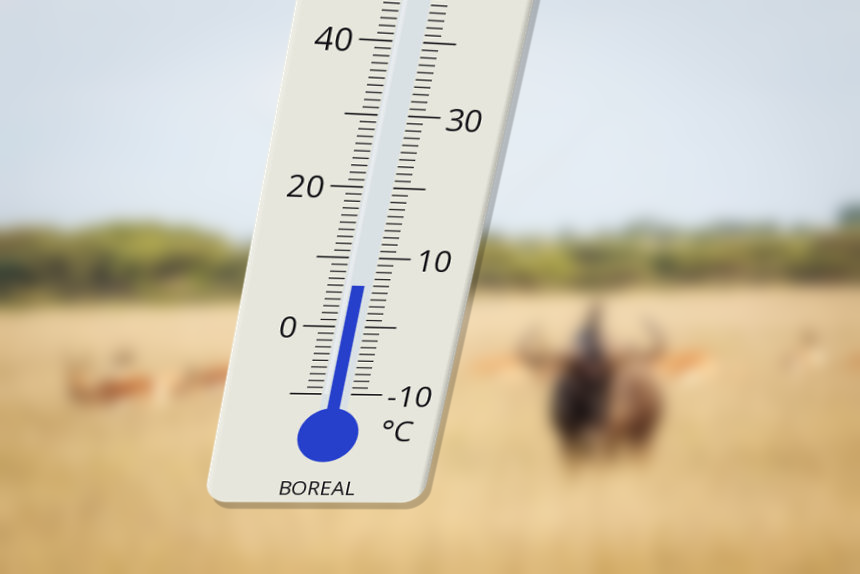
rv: °C 6
